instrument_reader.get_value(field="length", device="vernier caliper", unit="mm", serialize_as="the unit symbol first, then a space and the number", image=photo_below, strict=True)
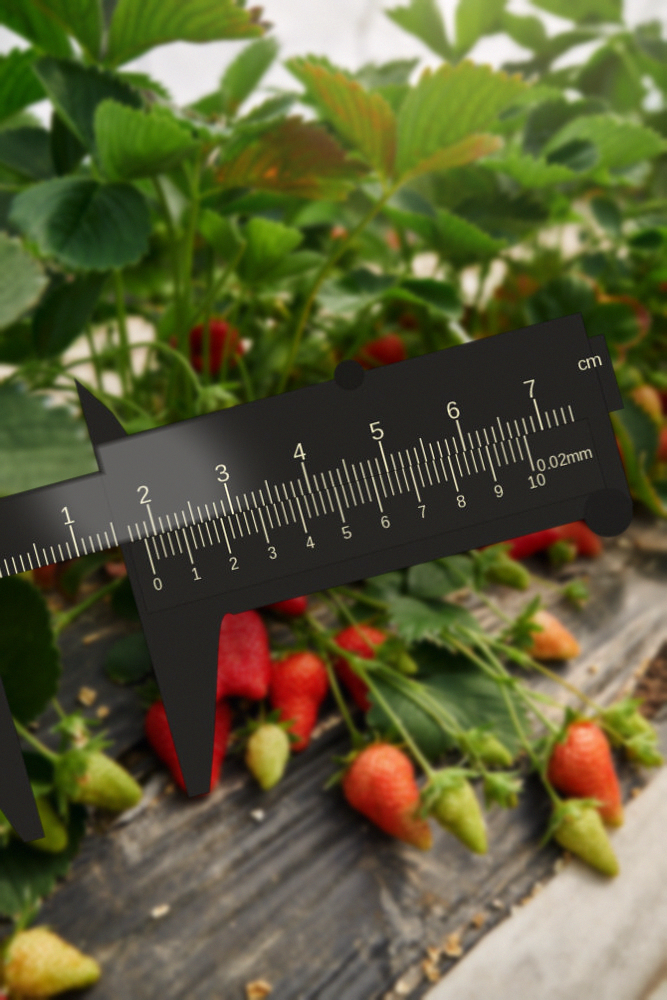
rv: mm 18.6
